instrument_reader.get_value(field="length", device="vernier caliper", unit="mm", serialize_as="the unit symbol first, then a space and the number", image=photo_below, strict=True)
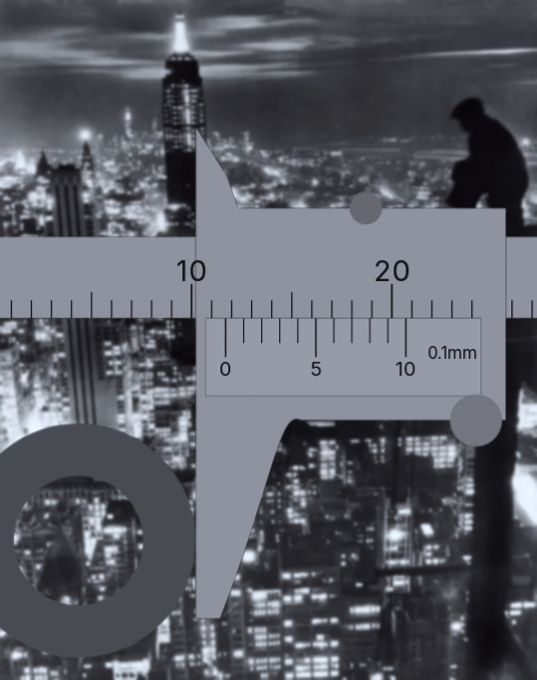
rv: mm 11.7
